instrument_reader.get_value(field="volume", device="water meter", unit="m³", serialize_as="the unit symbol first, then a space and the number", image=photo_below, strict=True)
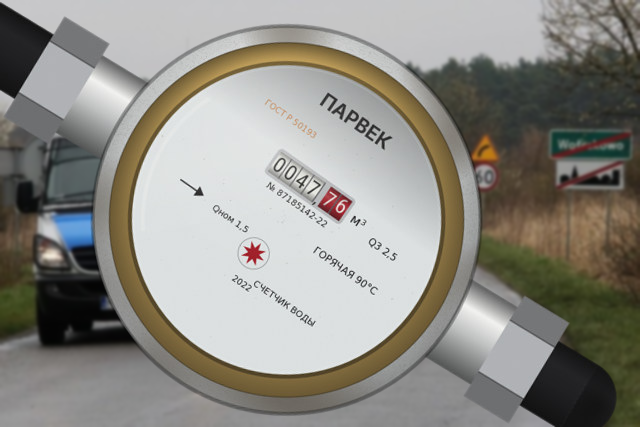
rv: m³ 47.76
